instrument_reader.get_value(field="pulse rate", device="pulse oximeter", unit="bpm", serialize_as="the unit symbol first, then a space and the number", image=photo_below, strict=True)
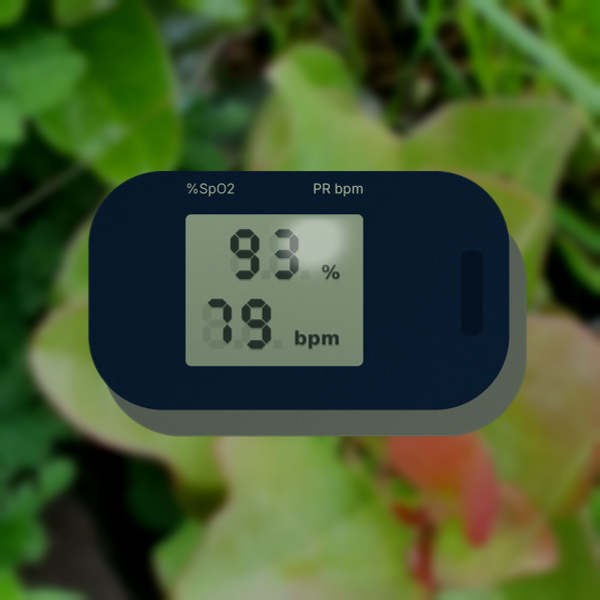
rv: bpm 79
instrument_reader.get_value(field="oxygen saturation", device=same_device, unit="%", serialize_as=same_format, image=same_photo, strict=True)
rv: % 93
